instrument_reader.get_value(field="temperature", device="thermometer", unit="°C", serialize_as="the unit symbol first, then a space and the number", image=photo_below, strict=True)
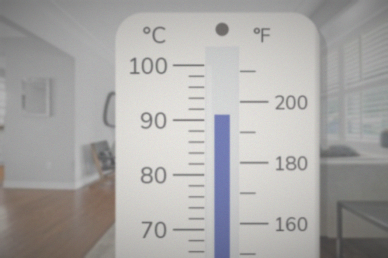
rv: °C 91
